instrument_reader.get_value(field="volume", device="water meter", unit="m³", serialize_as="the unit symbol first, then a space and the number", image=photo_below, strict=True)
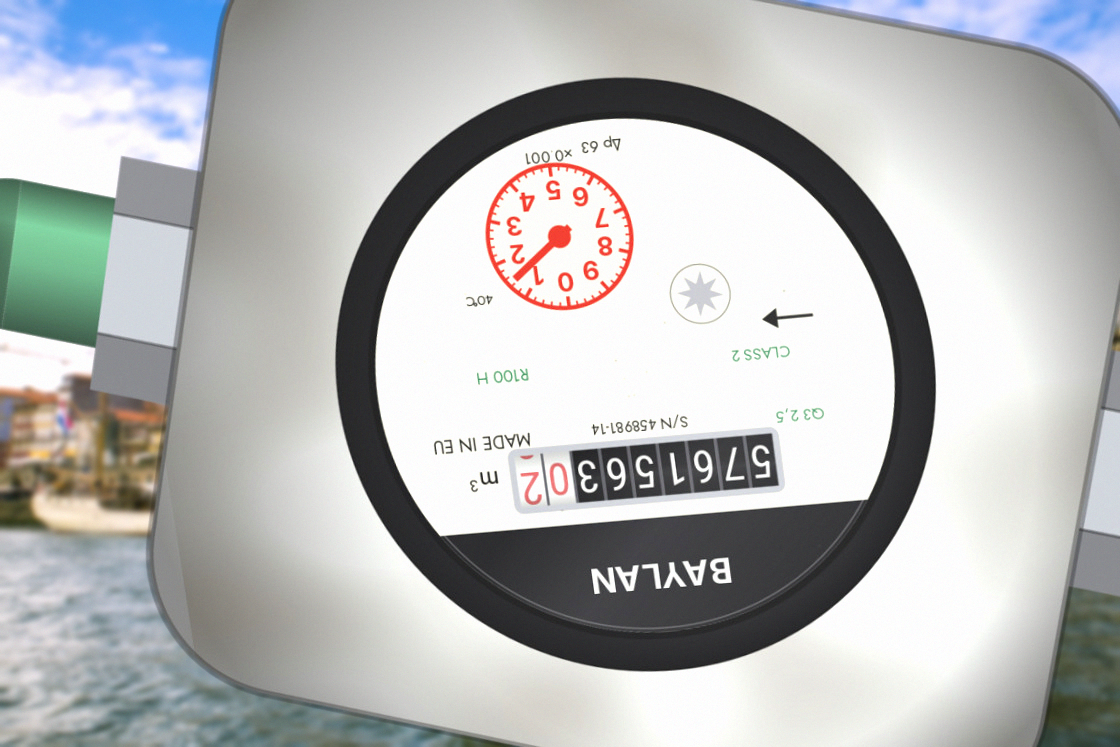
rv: m³ 5761563.021
